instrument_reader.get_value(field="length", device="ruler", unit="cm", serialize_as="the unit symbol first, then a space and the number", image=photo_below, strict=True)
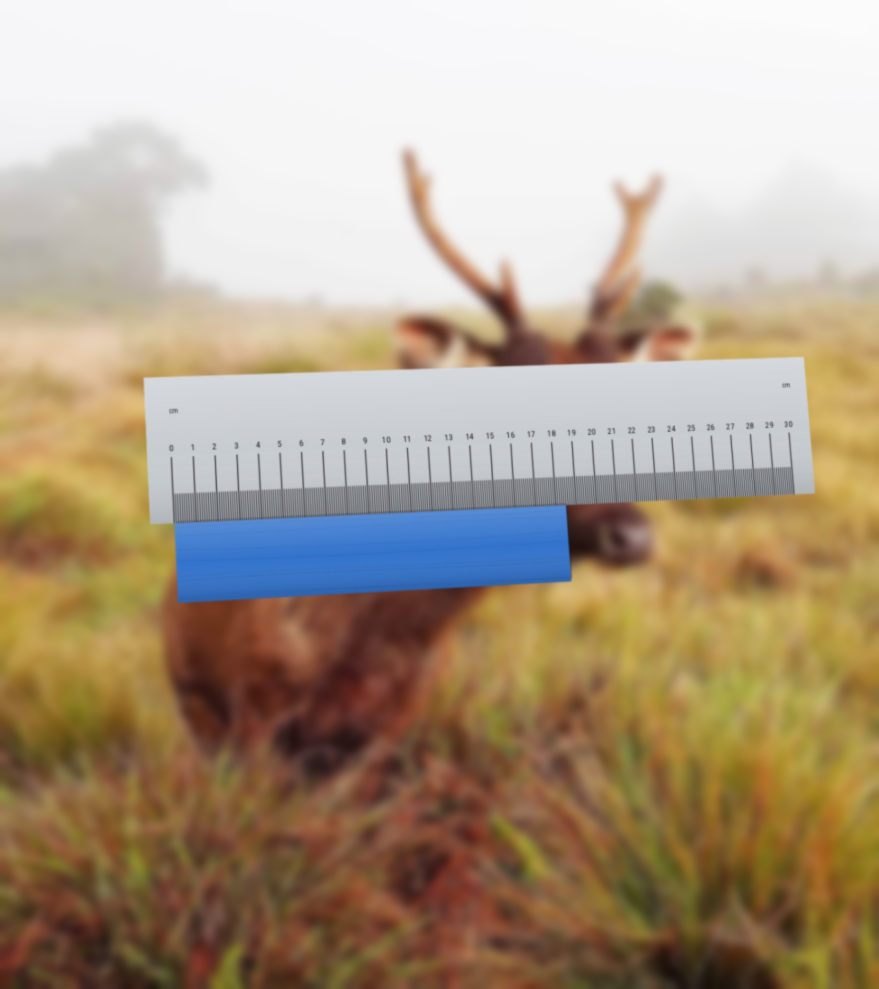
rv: cm 18.5
